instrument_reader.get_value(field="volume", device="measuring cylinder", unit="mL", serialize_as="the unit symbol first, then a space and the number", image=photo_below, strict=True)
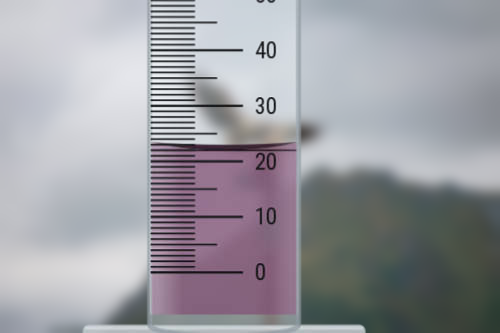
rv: mL 22
